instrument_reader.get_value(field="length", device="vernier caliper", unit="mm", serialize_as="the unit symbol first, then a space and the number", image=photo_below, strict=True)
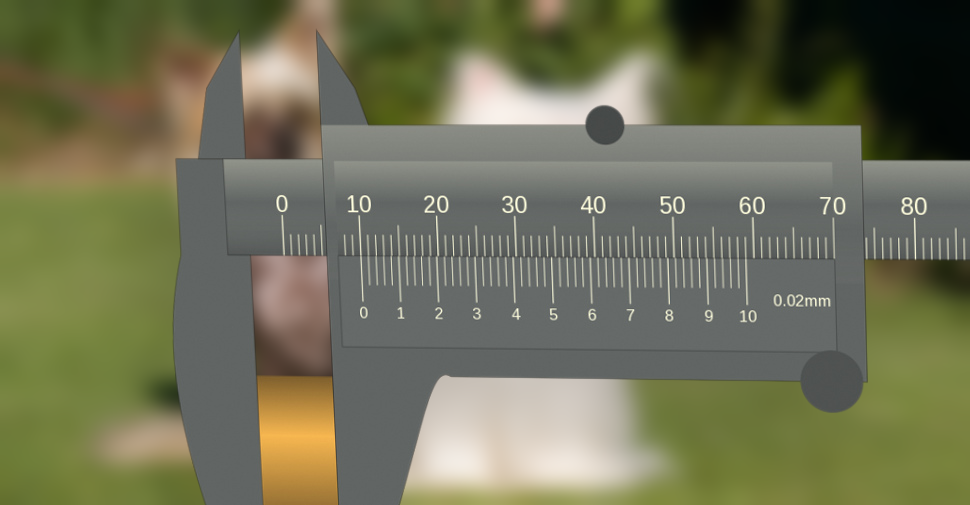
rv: mm 10.0
